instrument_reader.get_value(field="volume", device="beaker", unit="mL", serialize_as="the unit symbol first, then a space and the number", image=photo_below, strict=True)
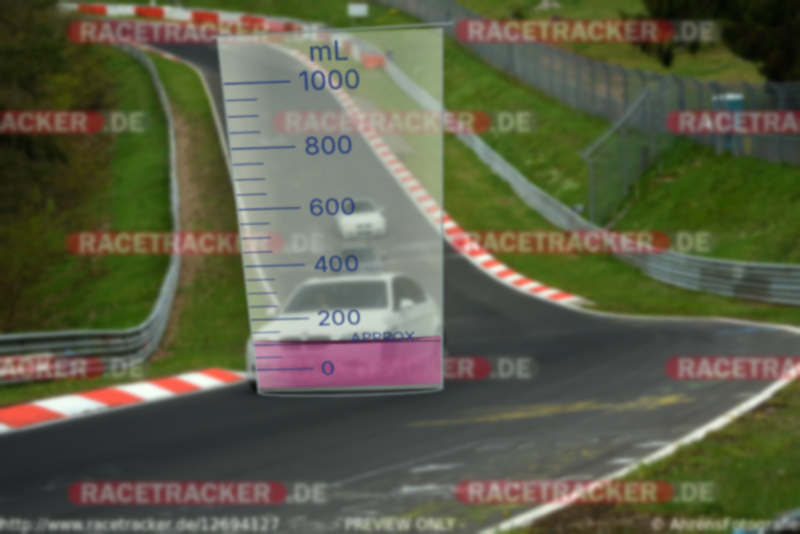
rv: mL 100
